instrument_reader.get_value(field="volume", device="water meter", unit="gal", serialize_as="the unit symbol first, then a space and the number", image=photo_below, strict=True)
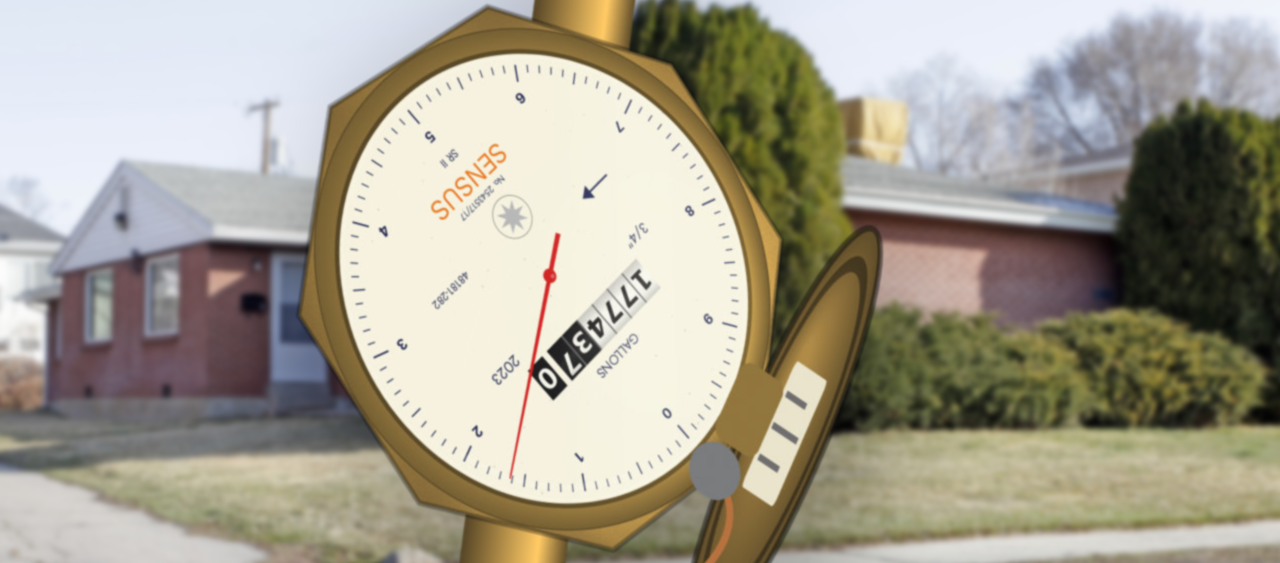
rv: gal 1774371.6
